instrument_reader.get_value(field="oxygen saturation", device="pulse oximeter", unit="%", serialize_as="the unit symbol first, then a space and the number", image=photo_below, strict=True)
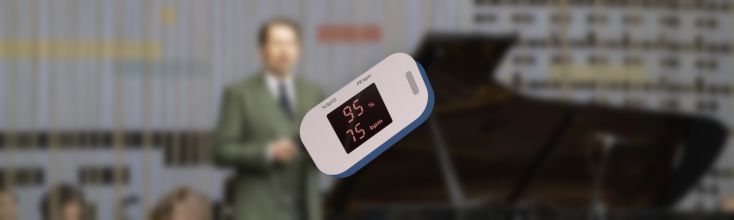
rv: % 95
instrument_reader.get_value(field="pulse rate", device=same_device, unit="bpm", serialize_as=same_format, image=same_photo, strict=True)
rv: bpm 75
